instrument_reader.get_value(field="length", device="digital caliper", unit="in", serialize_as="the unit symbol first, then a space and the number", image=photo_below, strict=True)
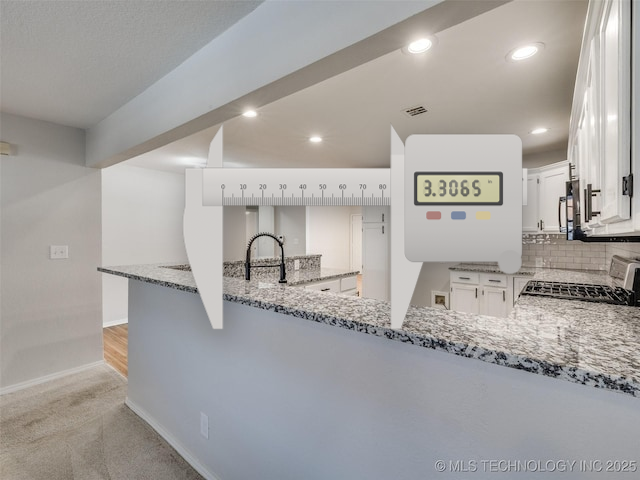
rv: in 3.3065
